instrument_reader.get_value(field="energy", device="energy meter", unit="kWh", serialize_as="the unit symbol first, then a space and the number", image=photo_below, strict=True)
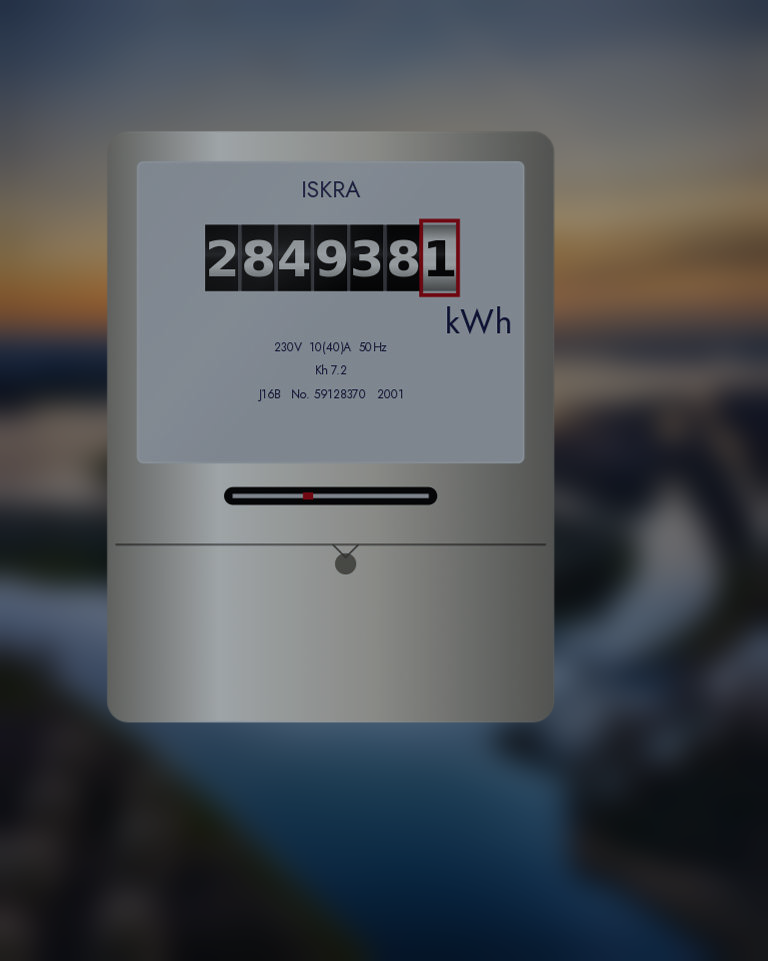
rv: kWh 284938.1
